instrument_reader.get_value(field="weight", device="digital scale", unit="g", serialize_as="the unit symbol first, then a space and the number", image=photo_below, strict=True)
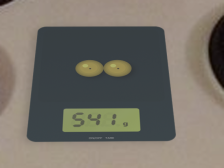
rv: g 541
